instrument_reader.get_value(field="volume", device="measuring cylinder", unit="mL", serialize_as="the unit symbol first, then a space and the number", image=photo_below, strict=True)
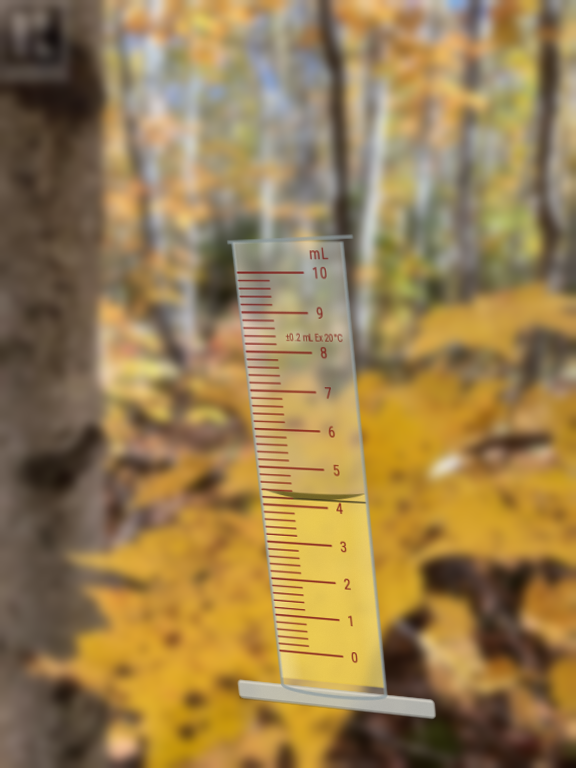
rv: mL 4.2
